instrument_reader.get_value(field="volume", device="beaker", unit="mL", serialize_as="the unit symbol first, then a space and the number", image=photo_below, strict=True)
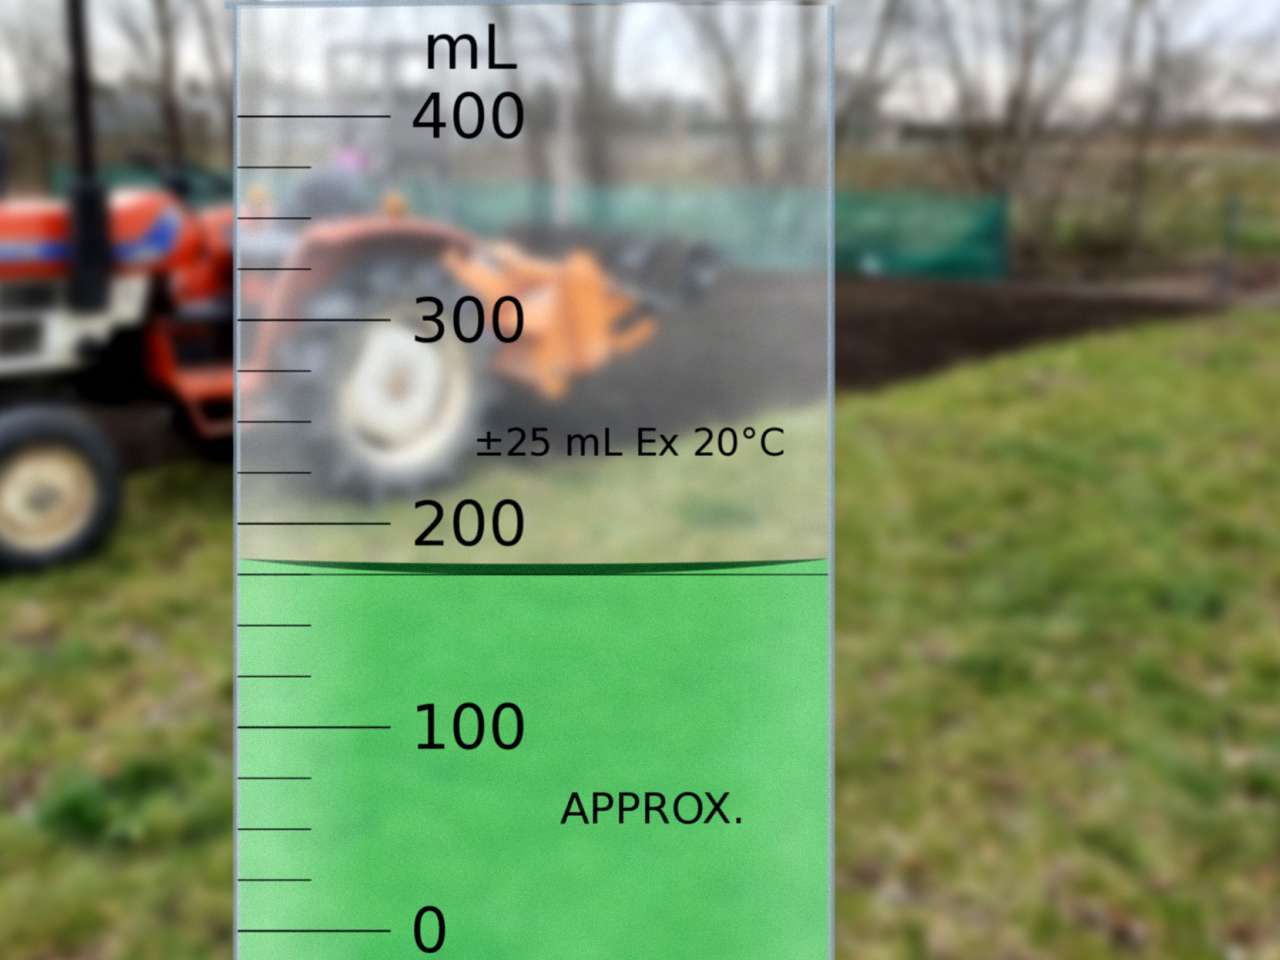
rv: mL 175
